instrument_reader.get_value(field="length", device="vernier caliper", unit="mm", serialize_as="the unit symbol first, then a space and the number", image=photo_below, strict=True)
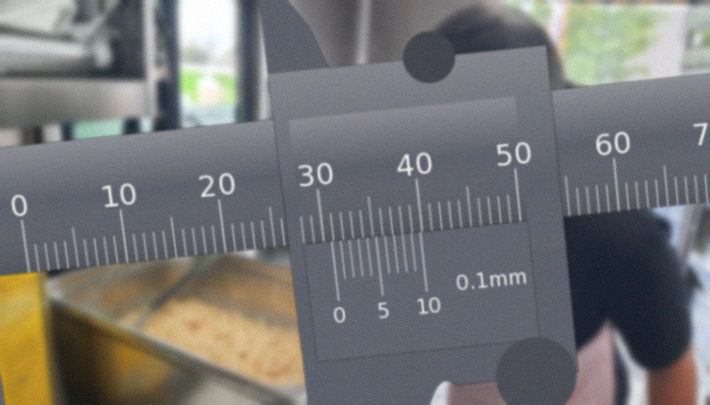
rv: mm 30.8
